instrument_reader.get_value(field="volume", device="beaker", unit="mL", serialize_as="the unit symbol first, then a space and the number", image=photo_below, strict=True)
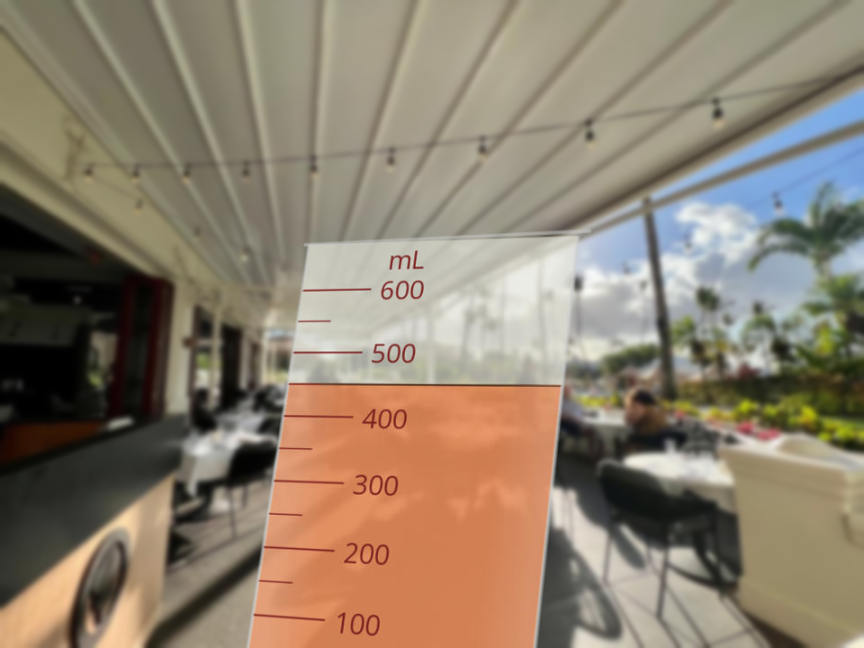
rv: mL 450
